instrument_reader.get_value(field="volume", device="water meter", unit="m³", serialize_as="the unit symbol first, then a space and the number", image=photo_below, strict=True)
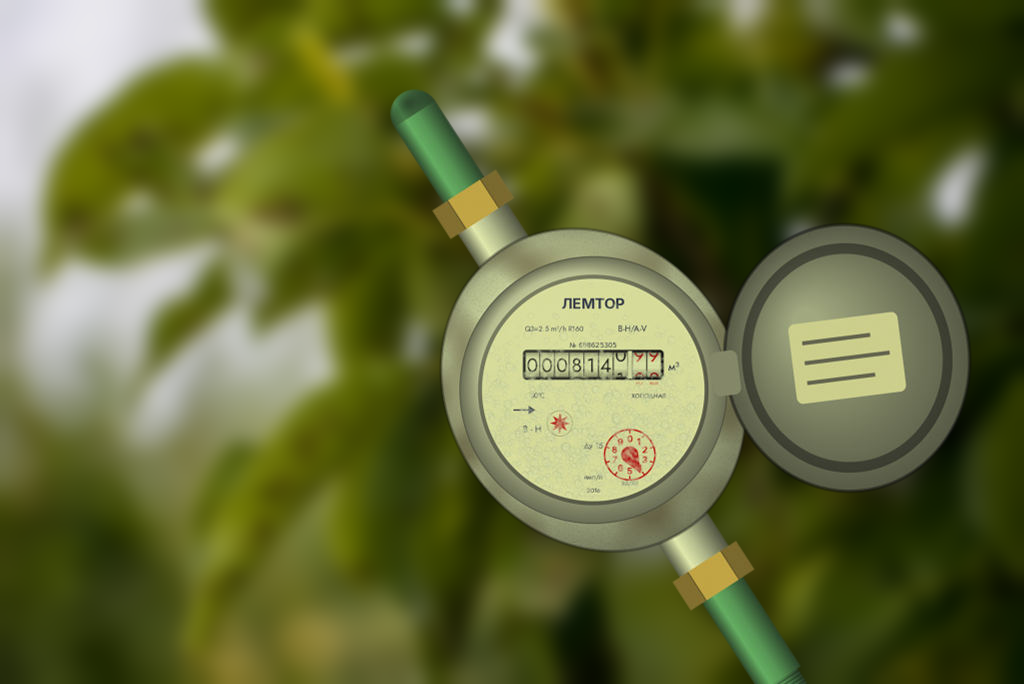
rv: m³ 8140.994
